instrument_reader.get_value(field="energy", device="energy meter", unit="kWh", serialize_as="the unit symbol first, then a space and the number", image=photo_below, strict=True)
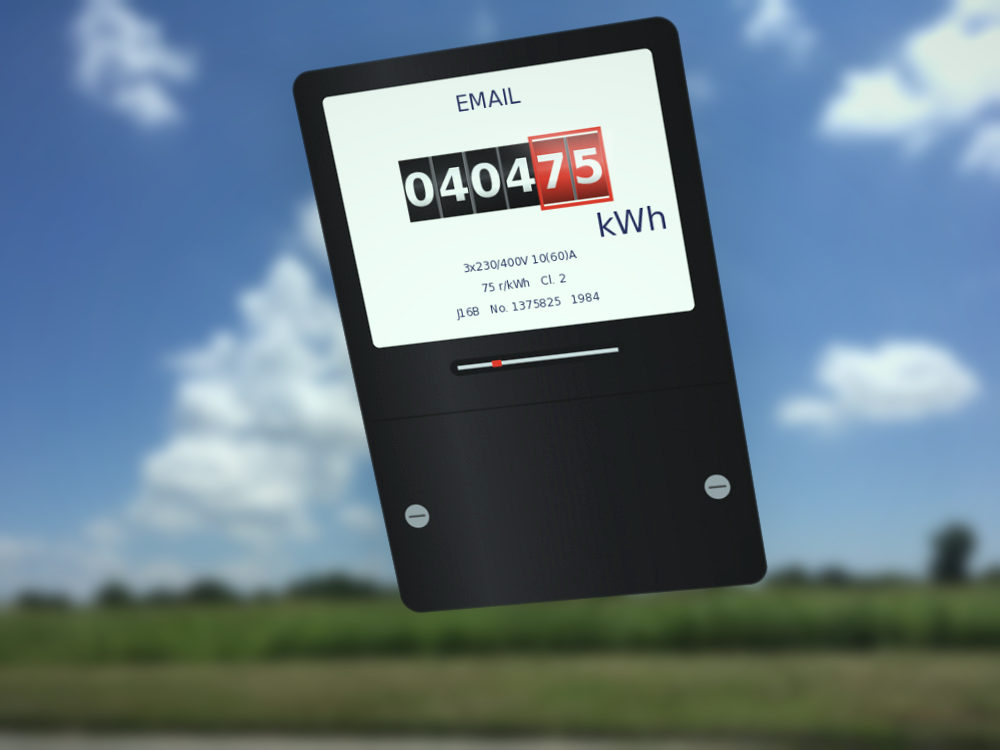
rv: kWh 404.75
